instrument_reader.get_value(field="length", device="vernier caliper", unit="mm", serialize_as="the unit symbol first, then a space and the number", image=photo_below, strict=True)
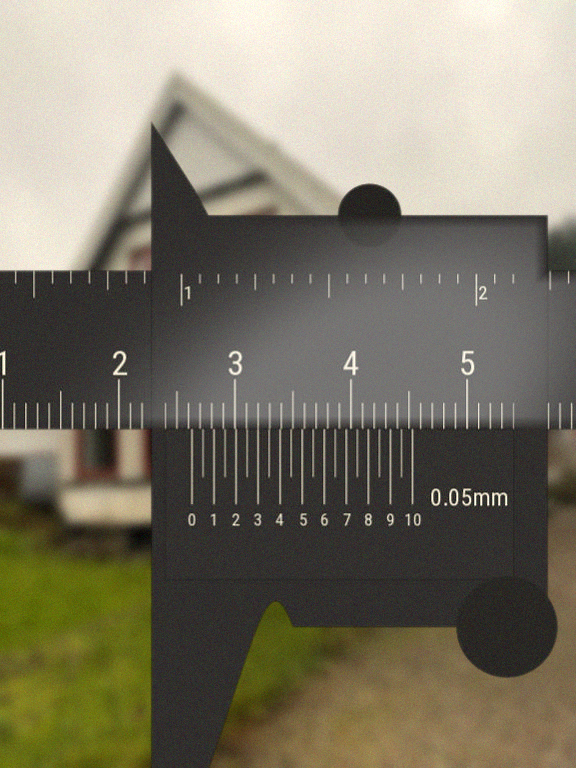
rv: mm 26.3
